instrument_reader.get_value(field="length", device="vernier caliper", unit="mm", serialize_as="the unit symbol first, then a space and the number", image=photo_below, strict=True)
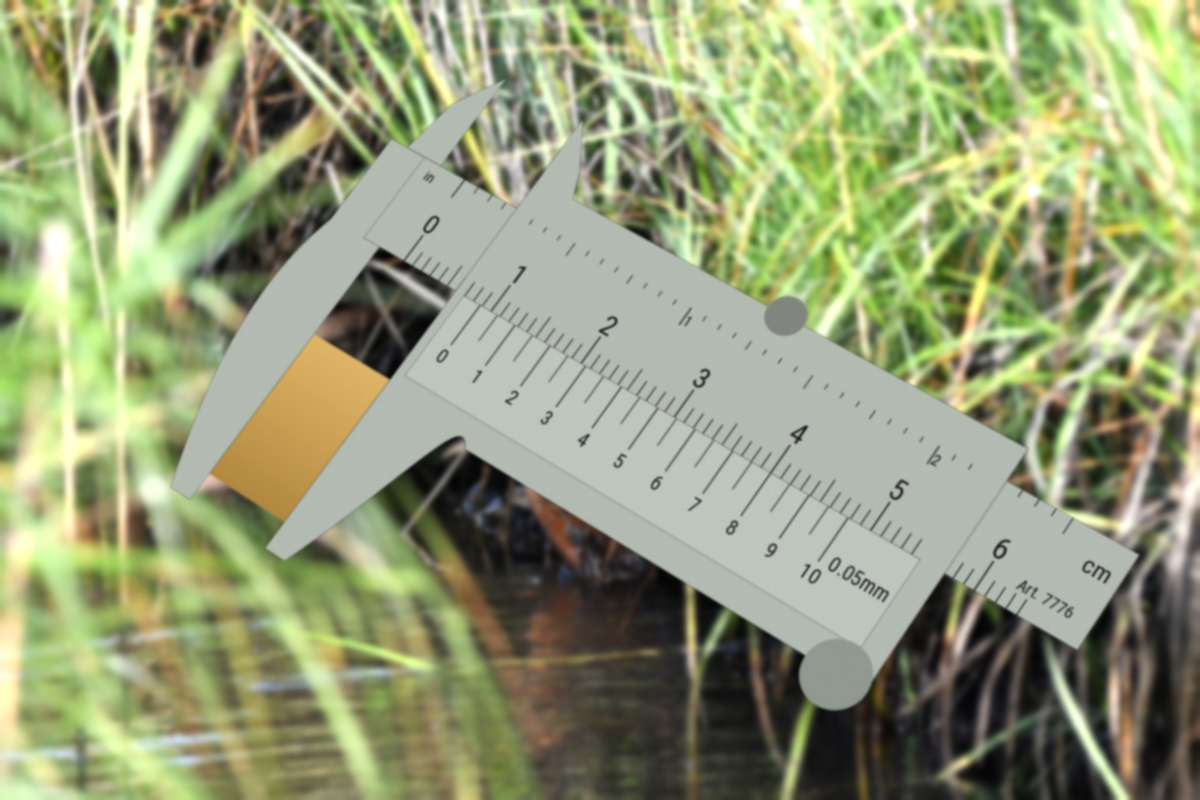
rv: mm 8.8
